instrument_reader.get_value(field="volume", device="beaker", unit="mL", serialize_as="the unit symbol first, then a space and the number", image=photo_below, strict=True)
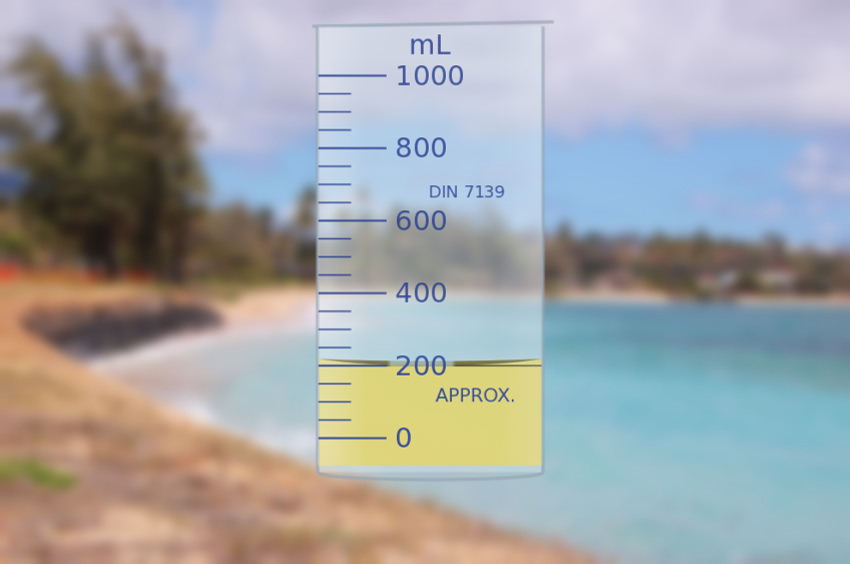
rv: mL 200
